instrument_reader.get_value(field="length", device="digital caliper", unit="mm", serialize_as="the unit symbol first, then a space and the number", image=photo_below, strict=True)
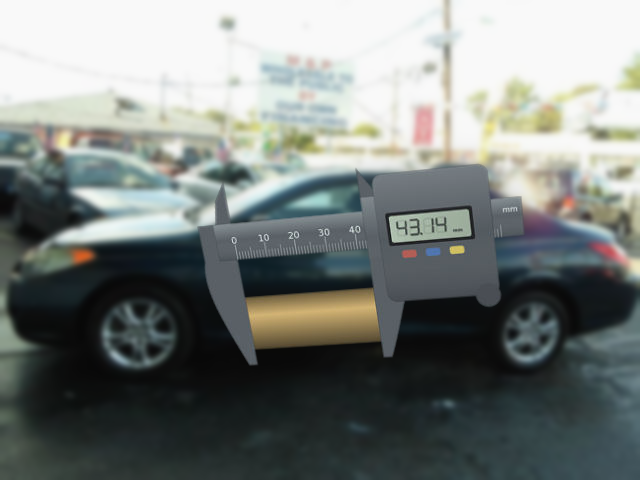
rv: mm 43.14
